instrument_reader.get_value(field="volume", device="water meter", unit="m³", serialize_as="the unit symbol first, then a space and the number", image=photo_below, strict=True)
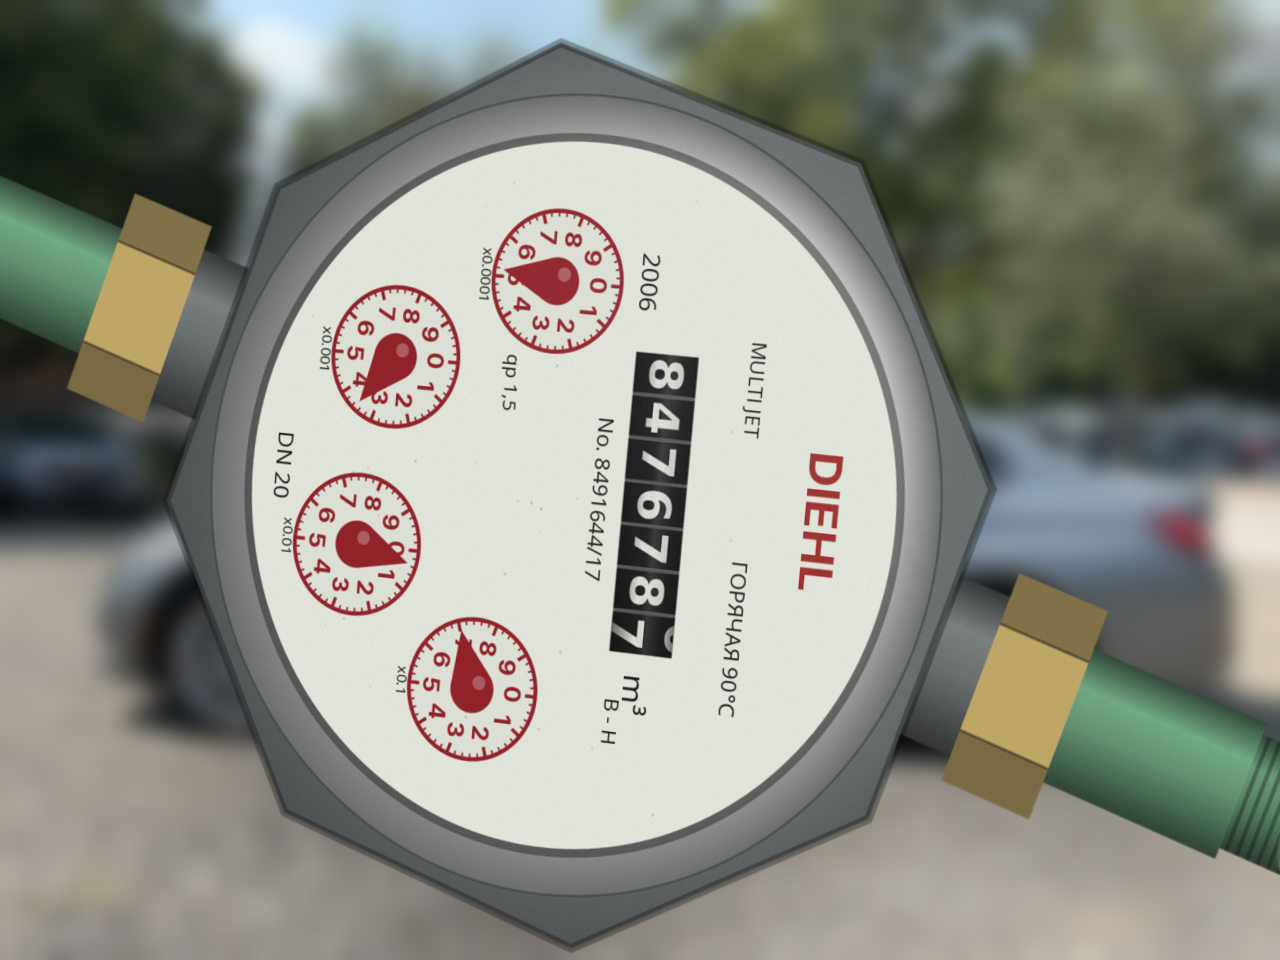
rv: m³ 8476786.7035
